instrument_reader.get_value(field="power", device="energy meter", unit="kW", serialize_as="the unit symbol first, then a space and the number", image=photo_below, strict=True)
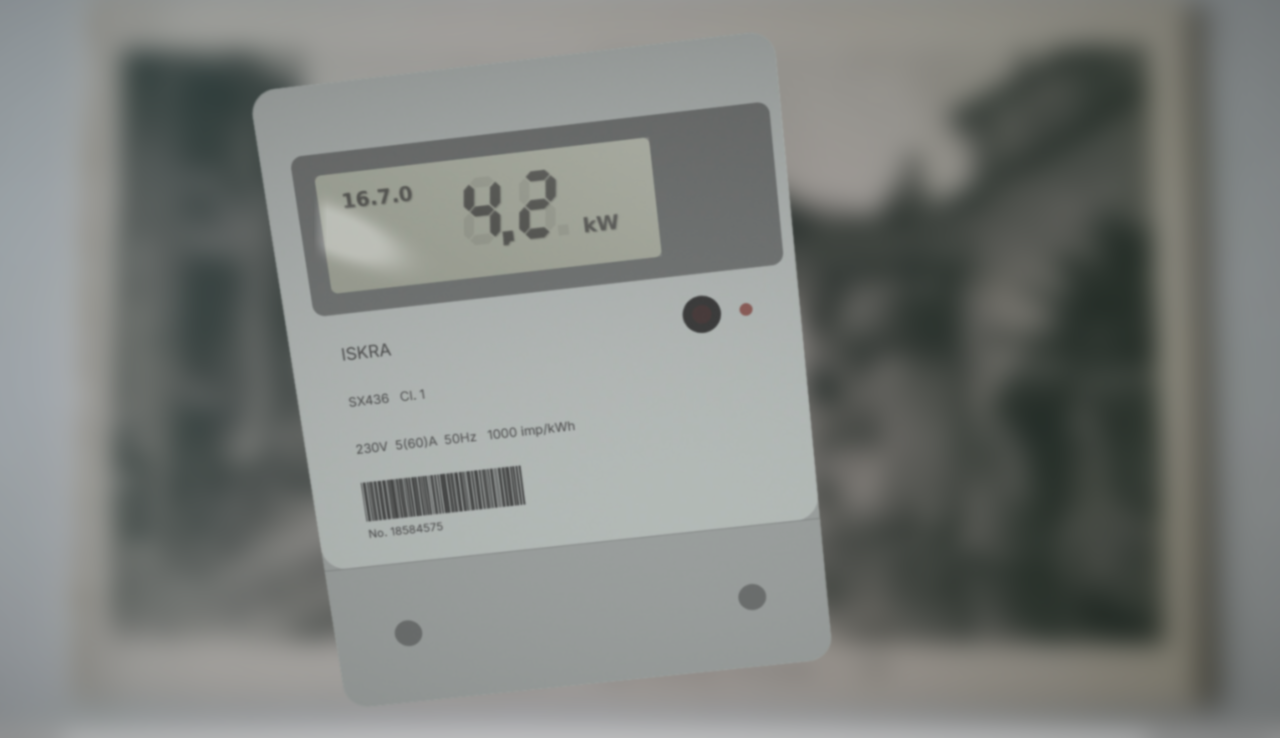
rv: kW 4.2
